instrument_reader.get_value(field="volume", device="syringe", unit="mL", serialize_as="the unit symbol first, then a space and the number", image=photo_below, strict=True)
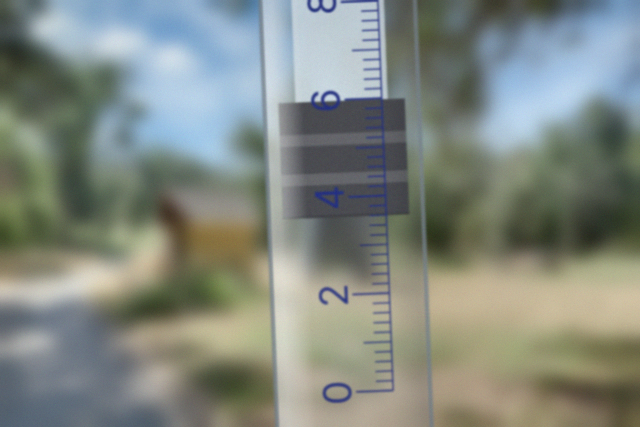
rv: mL 3.6
